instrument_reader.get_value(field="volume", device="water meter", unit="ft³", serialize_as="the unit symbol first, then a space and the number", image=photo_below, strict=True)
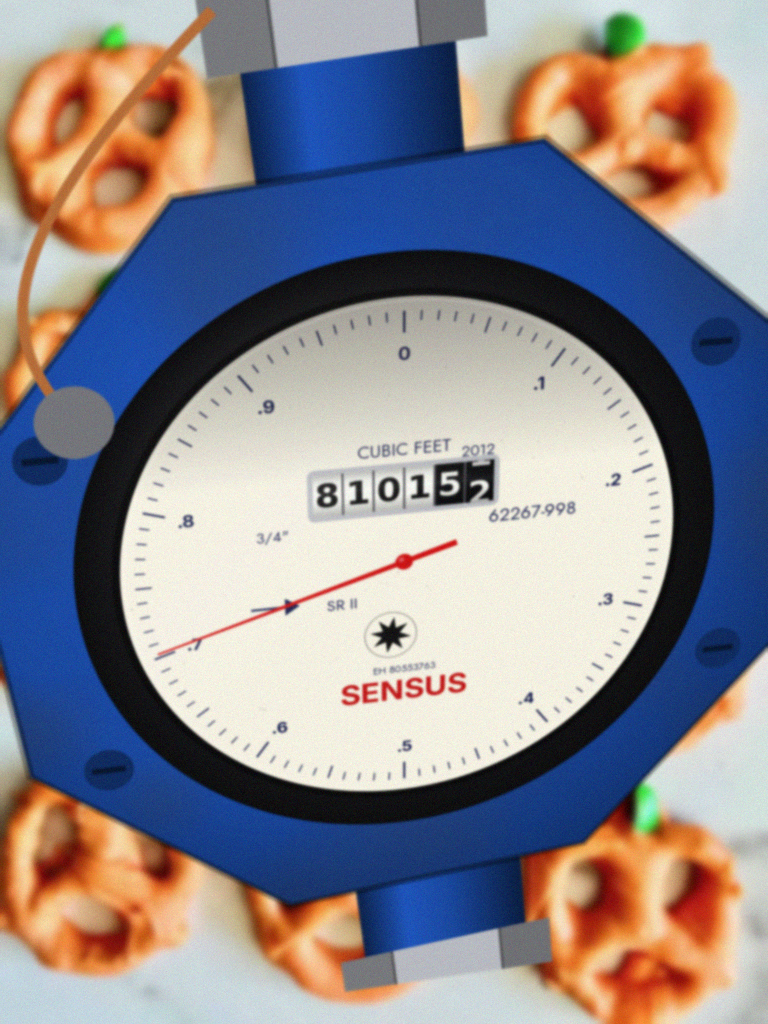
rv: ft³ 810151.70
